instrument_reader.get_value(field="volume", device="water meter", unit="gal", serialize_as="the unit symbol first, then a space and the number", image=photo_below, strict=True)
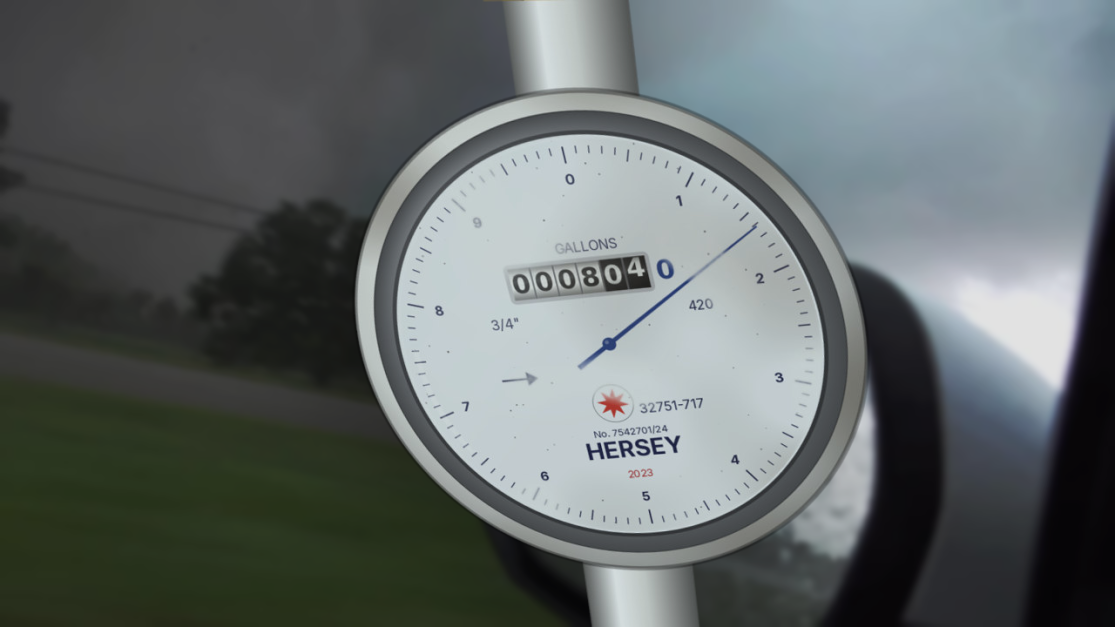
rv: gal 8041.6
